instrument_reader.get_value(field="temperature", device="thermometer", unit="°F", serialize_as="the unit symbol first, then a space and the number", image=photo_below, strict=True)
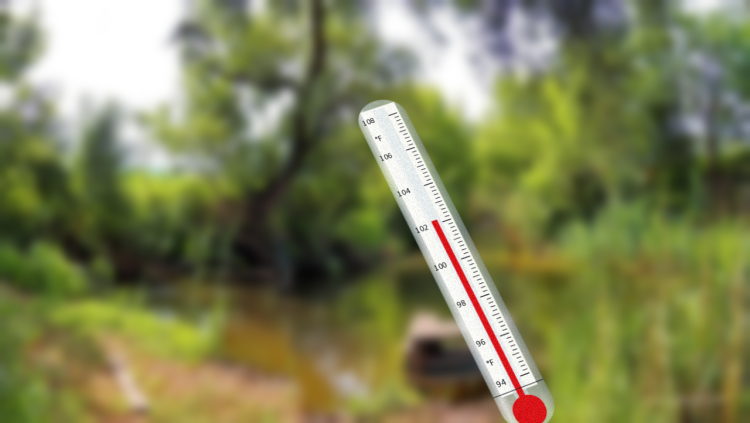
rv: °F 102.2
